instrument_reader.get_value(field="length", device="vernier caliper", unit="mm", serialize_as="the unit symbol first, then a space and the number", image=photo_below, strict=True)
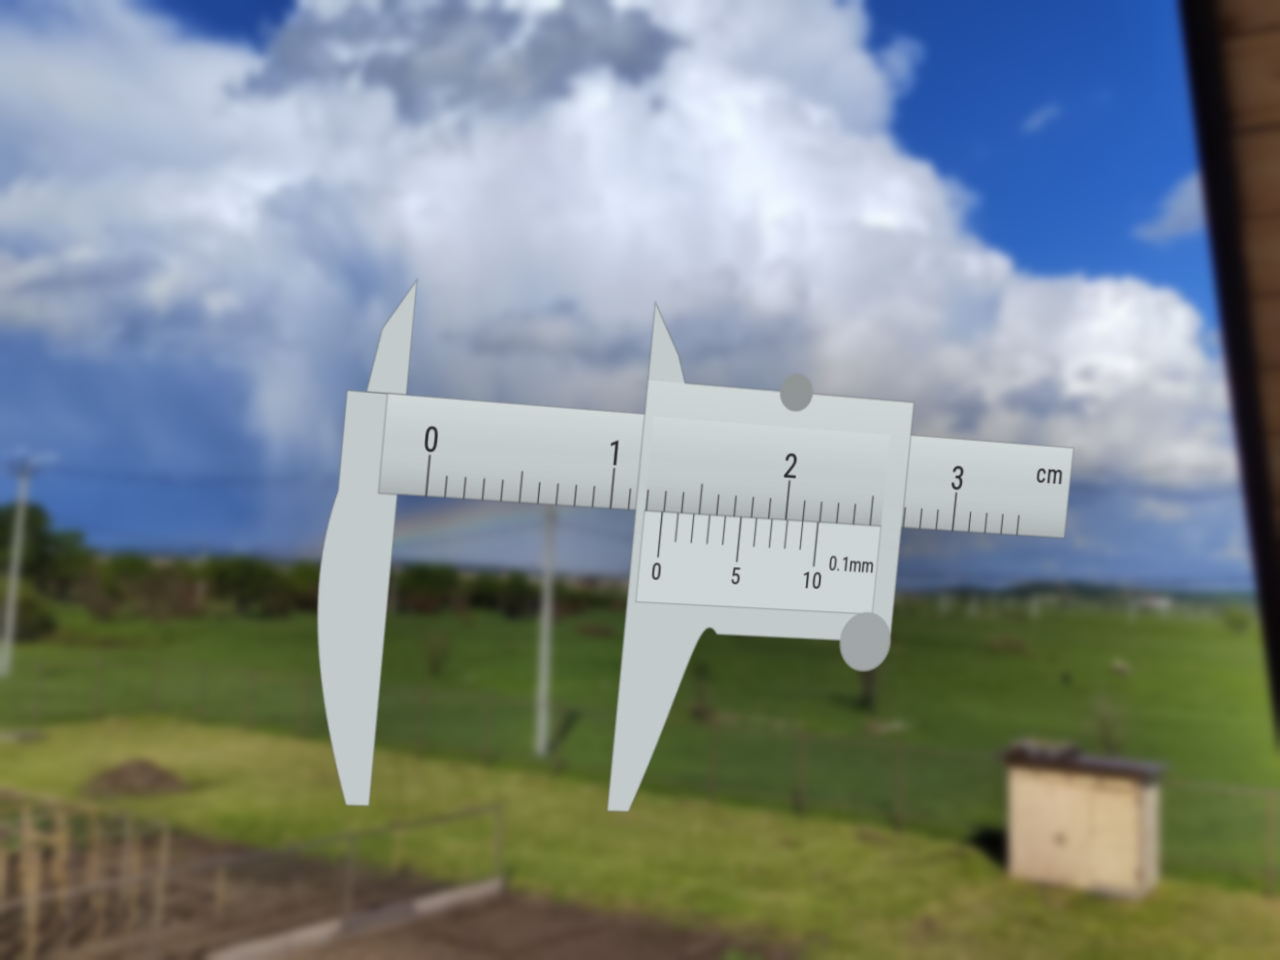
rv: mm 12.9
